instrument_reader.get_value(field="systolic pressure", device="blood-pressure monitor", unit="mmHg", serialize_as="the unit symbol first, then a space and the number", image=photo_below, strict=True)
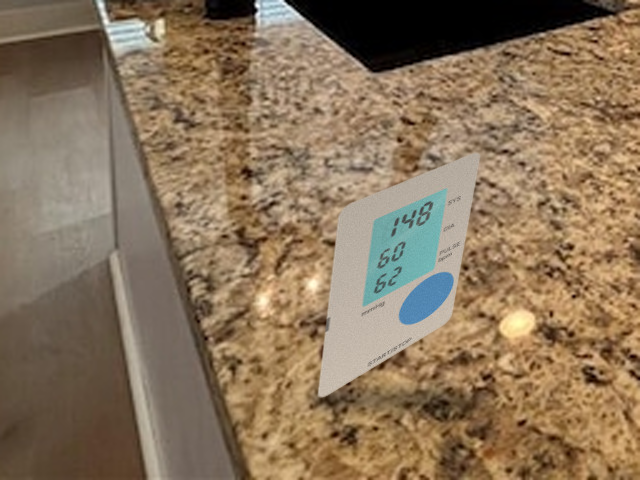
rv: mmHg 148
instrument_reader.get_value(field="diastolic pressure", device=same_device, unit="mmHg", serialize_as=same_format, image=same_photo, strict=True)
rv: mmHg 60
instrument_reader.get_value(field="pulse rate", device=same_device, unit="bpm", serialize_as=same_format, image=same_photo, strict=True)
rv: bpm 62
